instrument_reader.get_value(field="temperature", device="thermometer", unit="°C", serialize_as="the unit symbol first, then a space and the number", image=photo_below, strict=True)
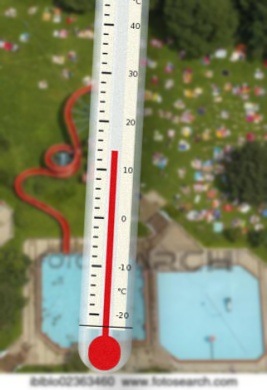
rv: °C 14
